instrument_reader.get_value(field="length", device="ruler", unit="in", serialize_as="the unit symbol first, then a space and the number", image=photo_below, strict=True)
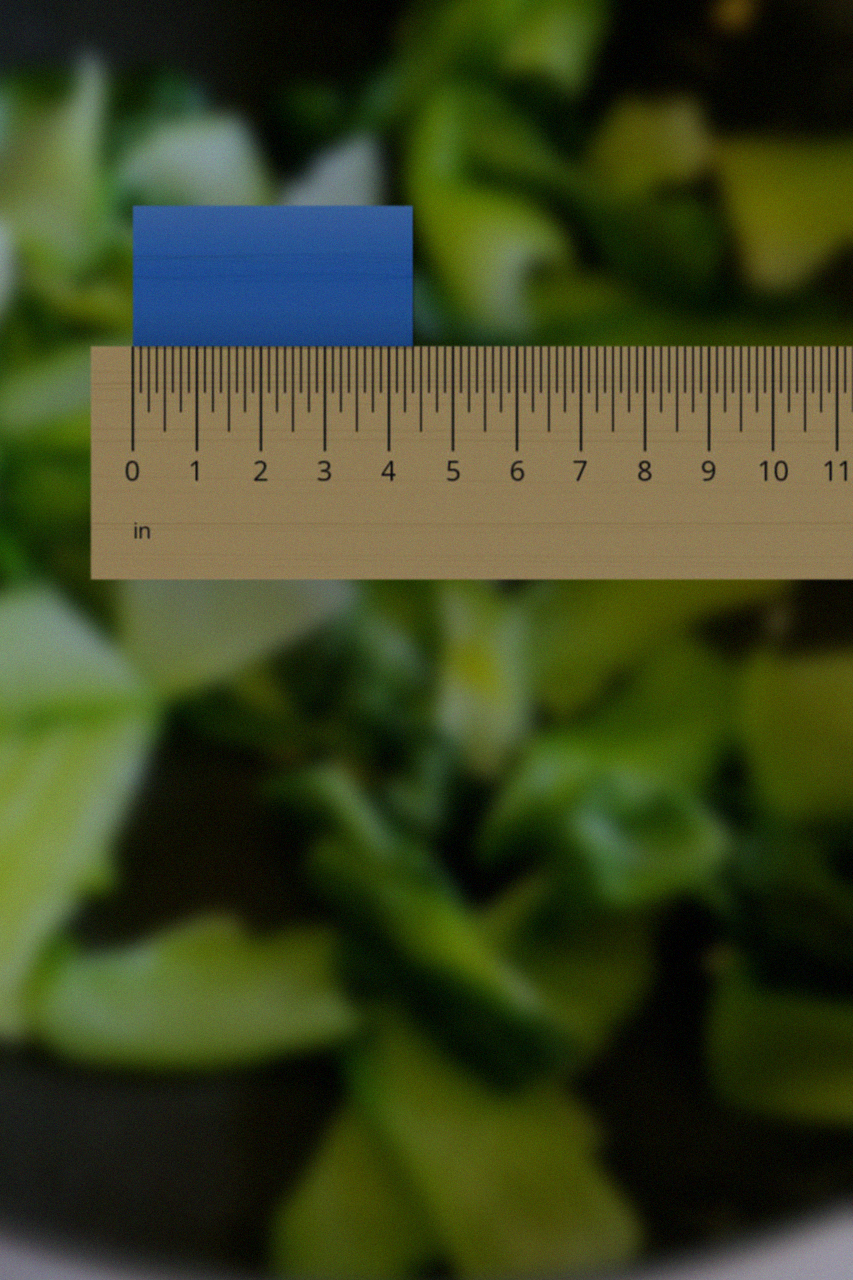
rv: in 4.375
